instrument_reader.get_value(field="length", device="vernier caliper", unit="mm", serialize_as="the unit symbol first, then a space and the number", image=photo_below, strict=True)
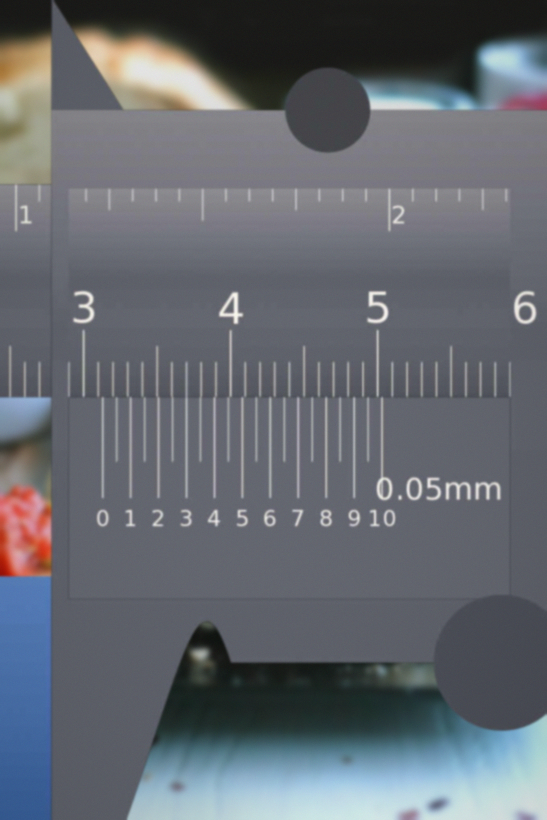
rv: mm 31.3
